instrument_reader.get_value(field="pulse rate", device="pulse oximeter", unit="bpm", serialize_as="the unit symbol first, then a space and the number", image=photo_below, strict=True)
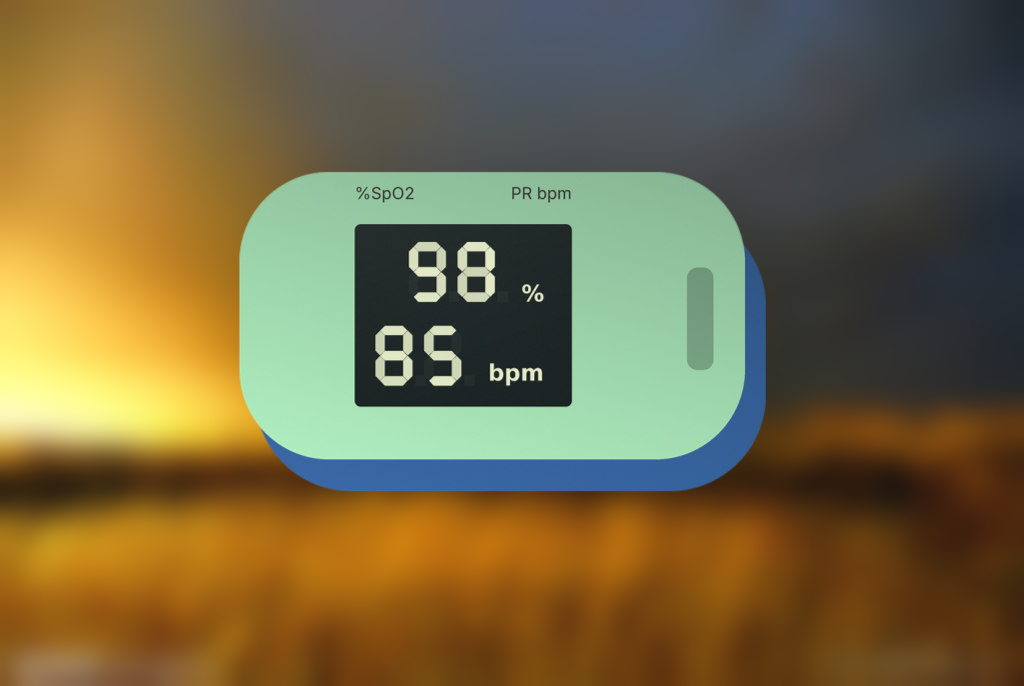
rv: bpm 85
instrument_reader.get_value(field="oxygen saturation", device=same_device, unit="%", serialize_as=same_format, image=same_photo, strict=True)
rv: % 98
